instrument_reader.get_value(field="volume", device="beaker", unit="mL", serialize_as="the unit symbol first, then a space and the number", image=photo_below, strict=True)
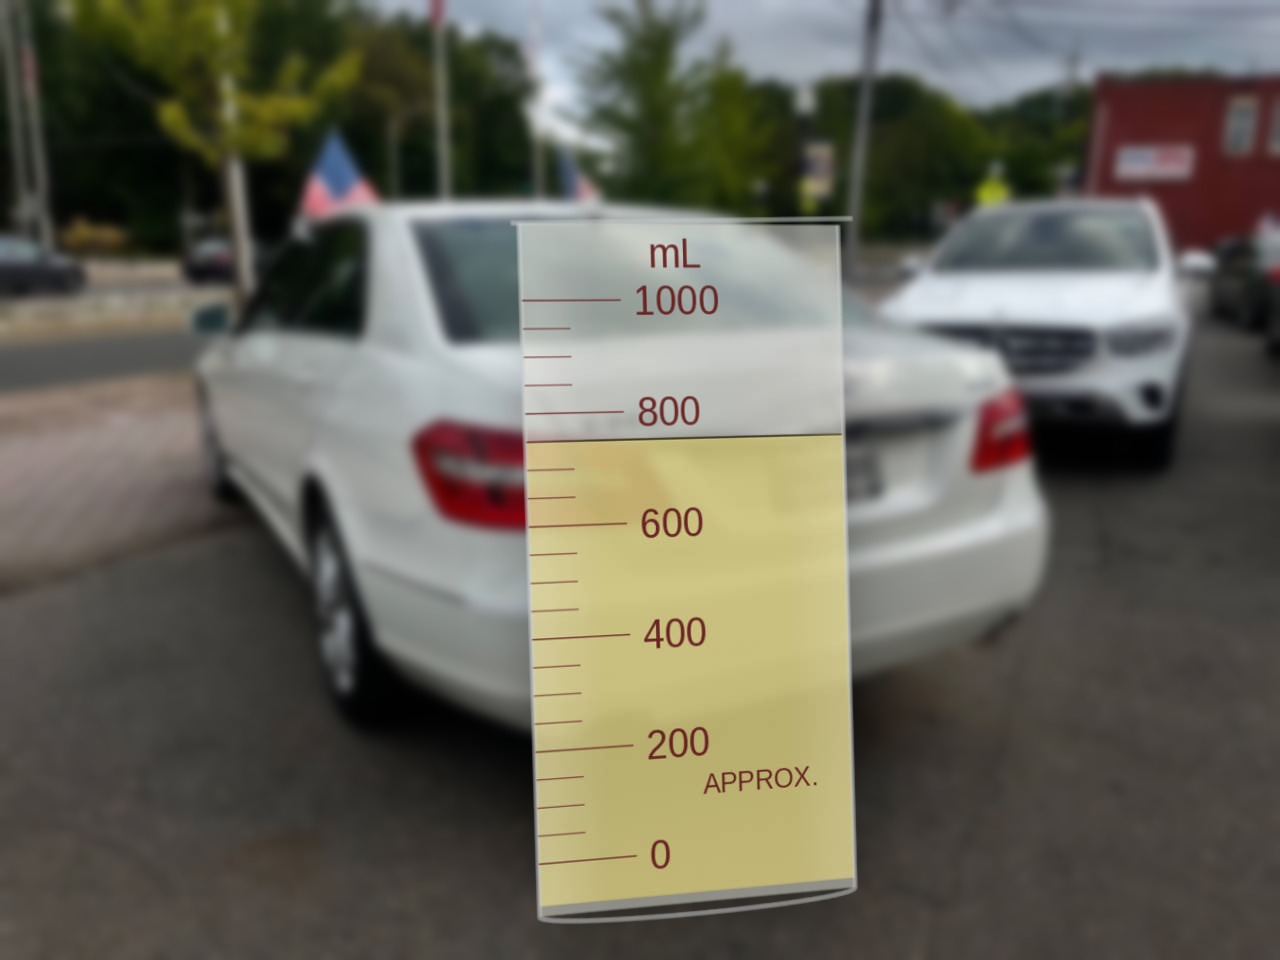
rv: mL 750
